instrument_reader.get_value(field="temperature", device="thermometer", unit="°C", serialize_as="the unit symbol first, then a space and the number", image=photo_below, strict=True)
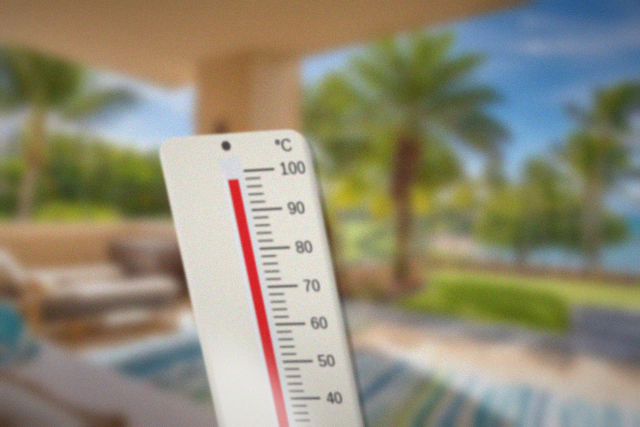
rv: °C 98
